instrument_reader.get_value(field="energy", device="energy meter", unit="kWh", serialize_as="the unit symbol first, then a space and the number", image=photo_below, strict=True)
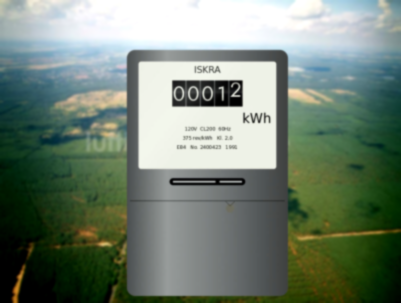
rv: kWh 12
